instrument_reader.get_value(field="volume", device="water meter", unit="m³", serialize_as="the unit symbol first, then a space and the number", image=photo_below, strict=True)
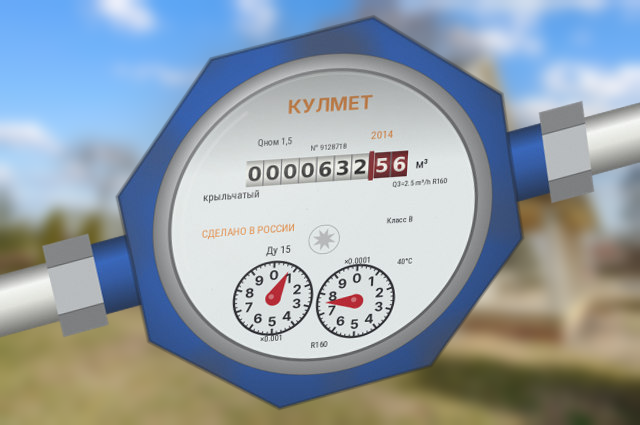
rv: m³ 632.5607
